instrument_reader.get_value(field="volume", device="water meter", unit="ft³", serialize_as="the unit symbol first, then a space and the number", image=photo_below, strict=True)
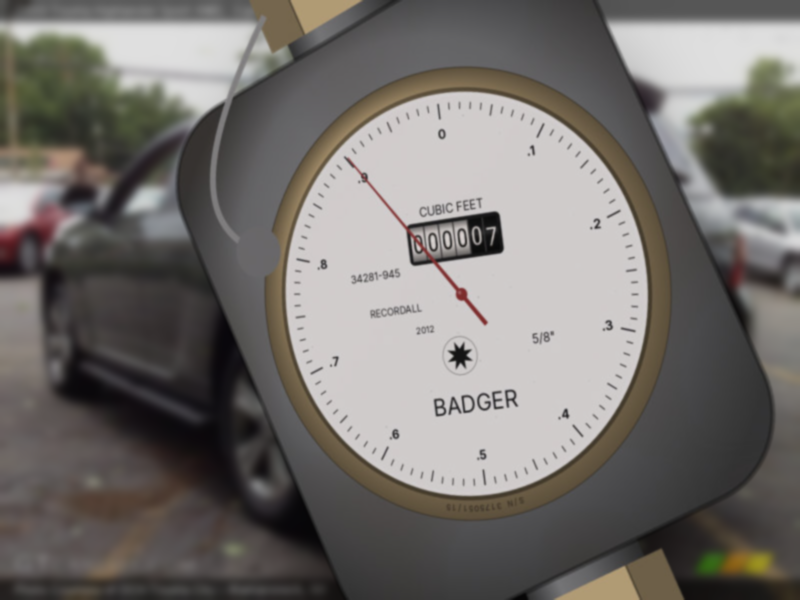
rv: ft³ 6.90
